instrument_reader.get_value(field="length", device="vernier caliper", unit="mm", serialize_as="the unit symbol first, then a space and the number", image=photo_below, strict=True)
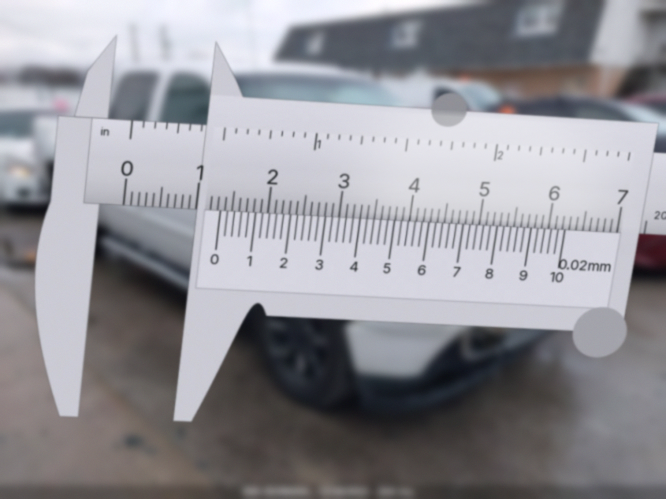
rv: mm 13.4
